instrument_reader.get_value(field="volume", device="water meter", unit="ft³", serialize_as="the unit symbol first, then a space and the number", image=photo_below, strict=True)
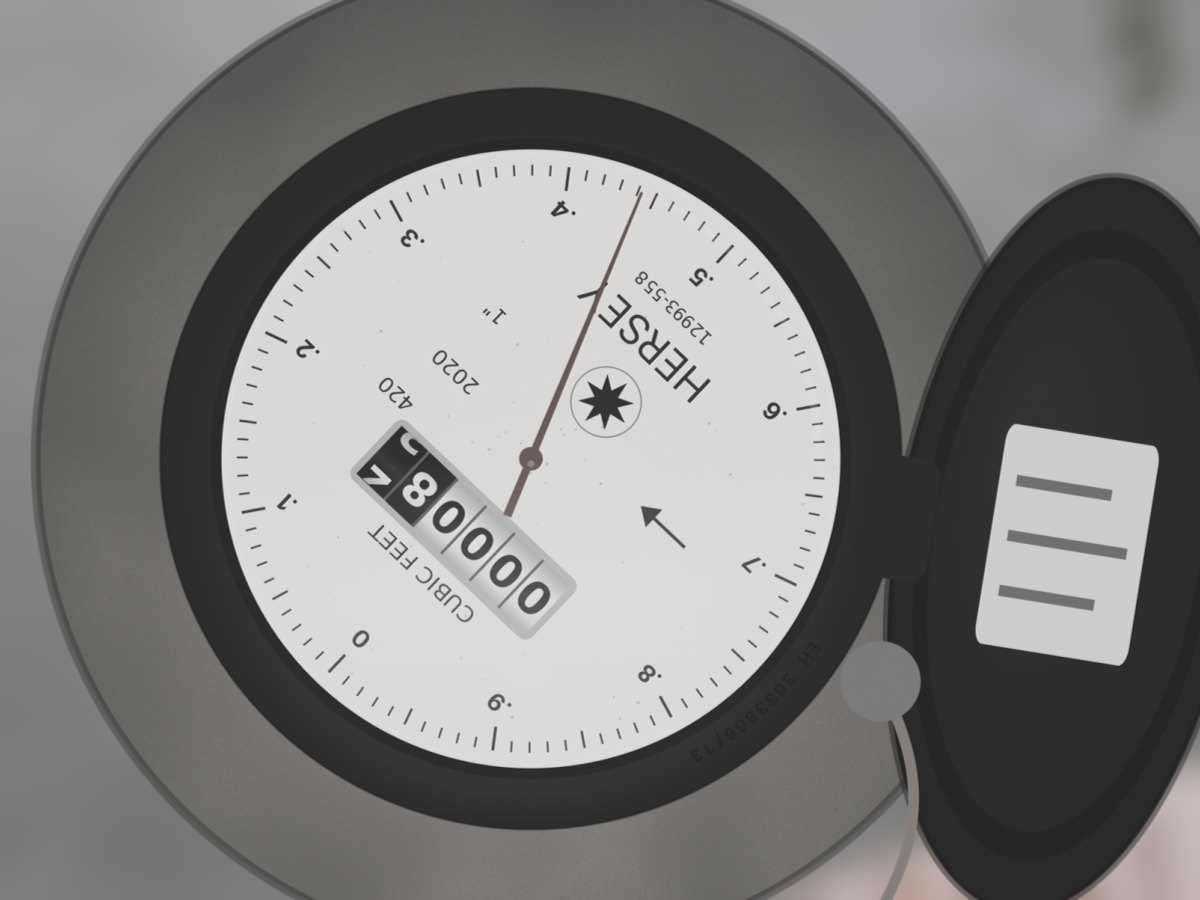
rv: ft³ 82.44
